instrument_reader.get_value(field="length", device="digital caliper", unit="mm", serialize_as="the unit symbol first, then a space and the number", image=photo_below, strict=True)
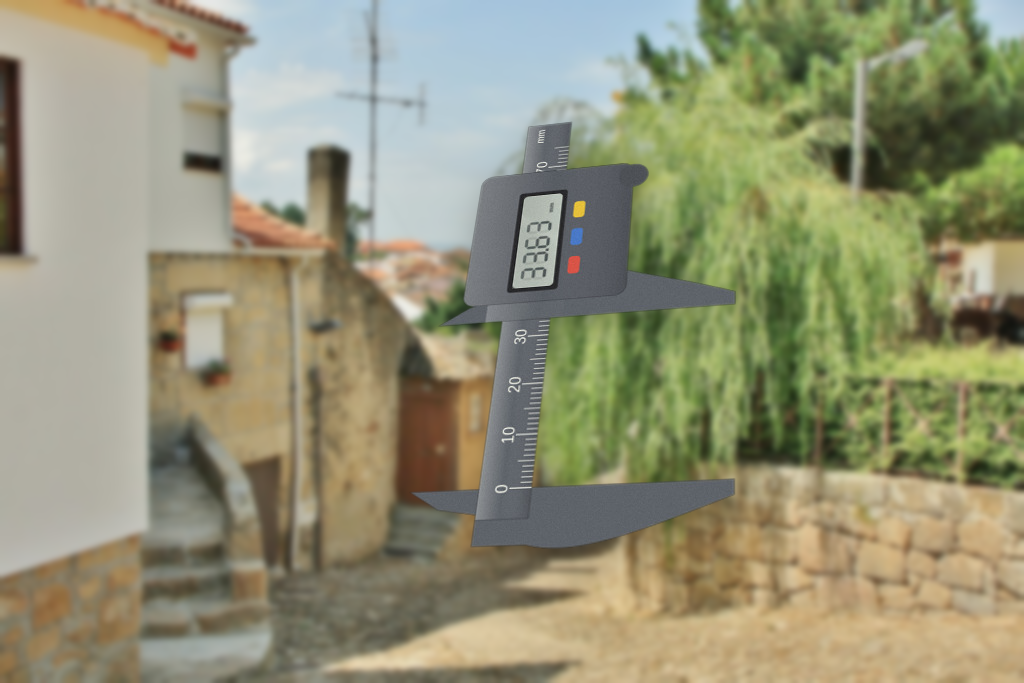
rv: mm 33.63
